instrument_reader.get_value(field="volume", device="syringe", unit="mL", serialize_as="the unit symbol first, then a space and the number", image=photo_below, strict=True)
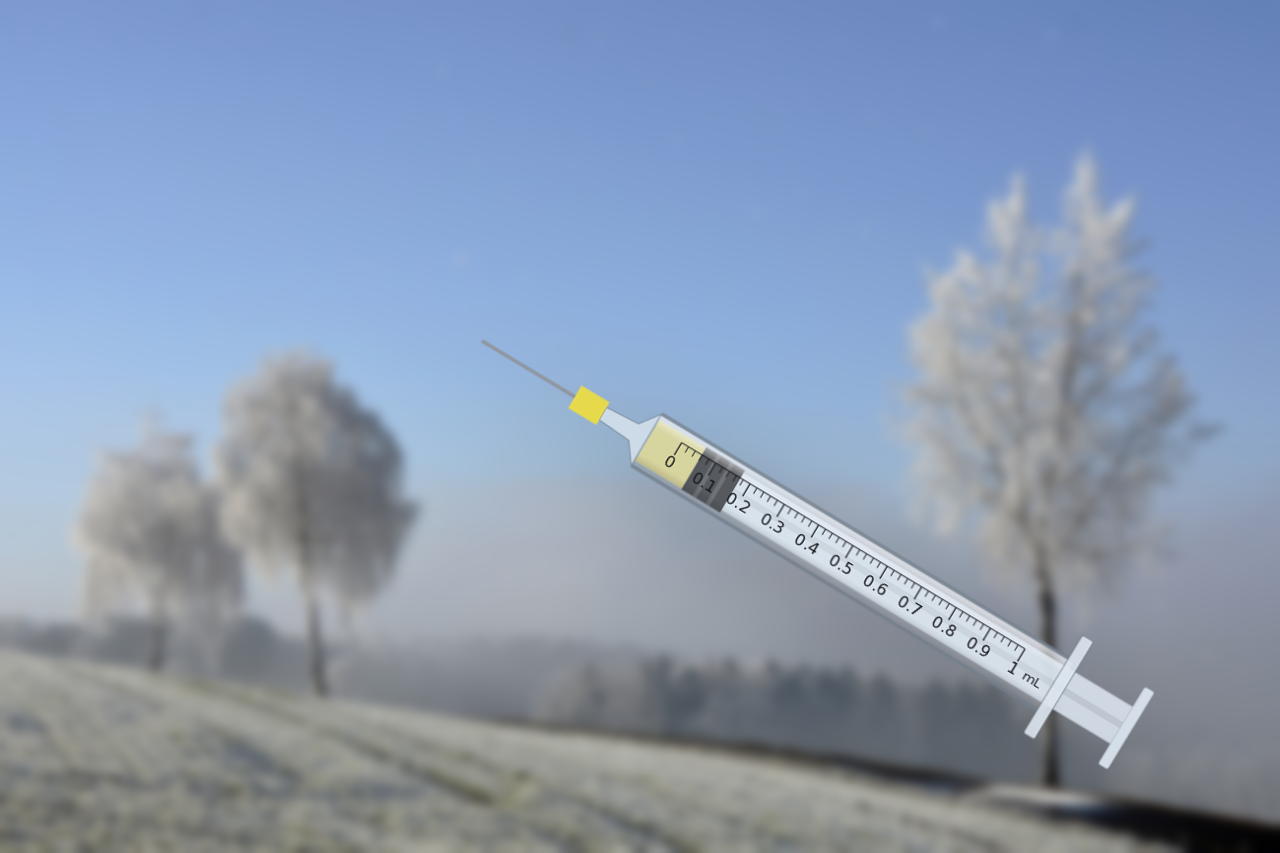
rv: mL 0.06
